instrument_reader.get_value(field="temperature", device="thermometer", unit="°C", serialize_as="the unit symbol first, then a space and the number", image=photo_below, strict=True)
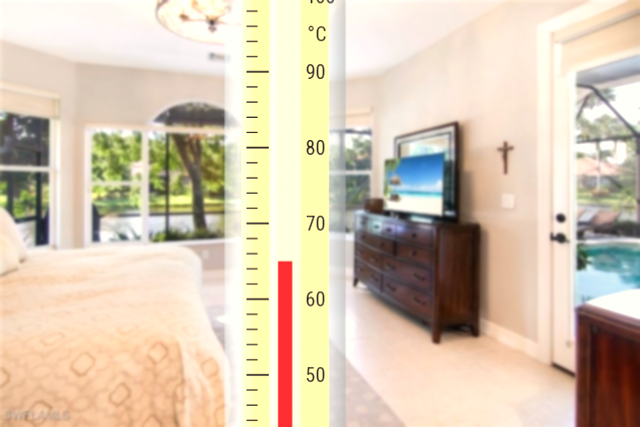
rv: °C 65
